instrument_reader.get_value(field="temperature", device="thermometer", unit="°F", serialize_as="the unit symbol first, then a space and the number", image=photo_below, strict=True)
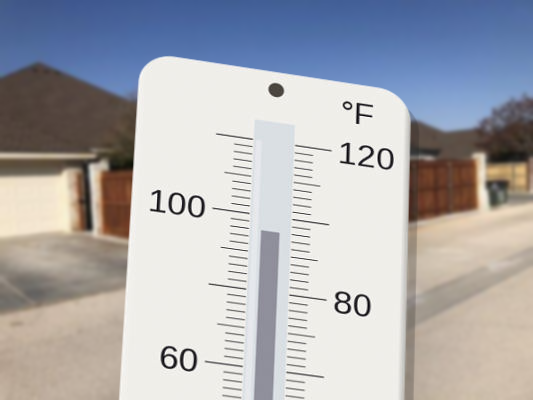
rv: °F 96
